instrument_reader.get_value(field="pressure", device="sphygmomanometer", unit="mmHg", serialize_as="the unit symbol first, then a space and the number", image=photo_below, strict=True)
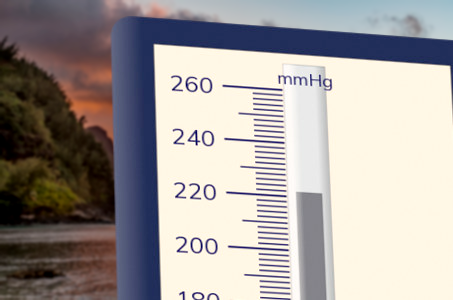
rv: mmHg 222
